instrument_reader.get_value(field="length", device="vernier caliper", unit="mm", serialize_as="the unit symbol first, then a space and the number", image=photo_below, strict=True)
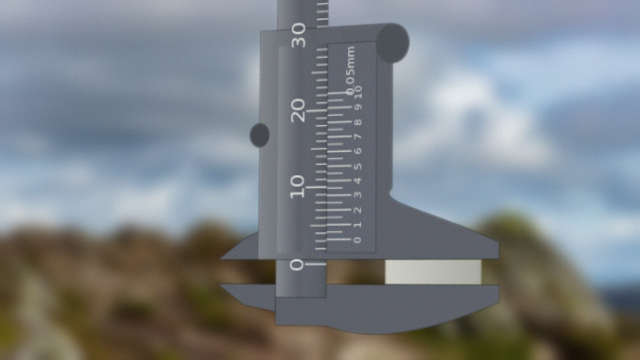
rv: mm 3.2
